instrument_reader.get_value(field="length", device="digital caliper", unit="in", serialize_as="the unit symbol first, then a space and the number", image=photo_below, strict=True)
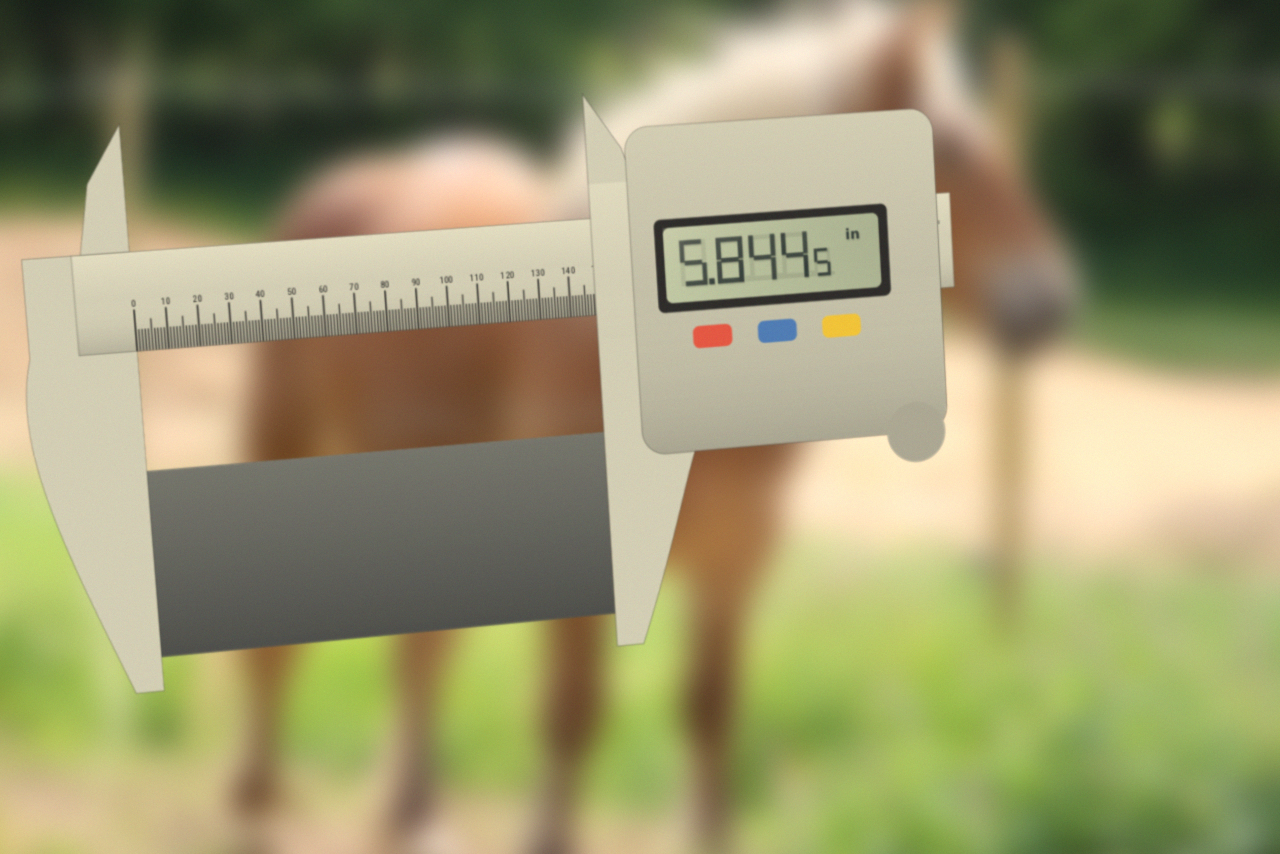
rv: in 5.8445
